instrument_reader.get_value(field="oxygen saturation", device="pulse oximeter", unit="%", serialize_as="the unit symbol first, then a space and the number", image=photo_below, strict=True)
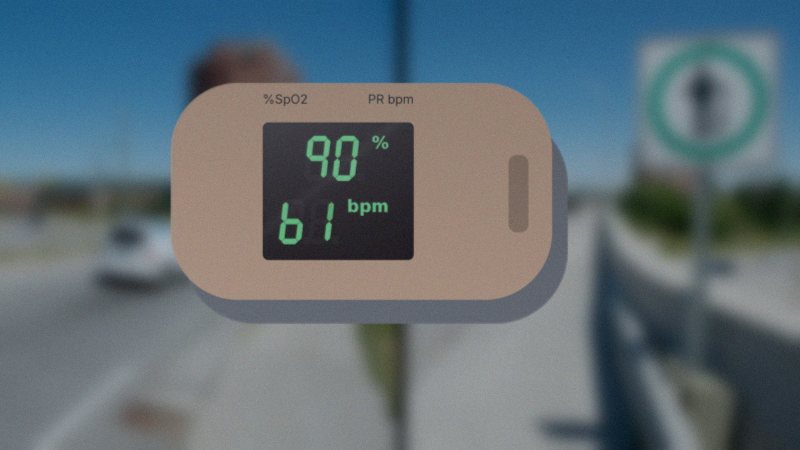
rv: % 90
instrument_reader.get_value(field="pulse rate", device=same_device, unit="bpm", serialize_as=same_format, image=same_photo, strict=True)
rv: bpm 61
